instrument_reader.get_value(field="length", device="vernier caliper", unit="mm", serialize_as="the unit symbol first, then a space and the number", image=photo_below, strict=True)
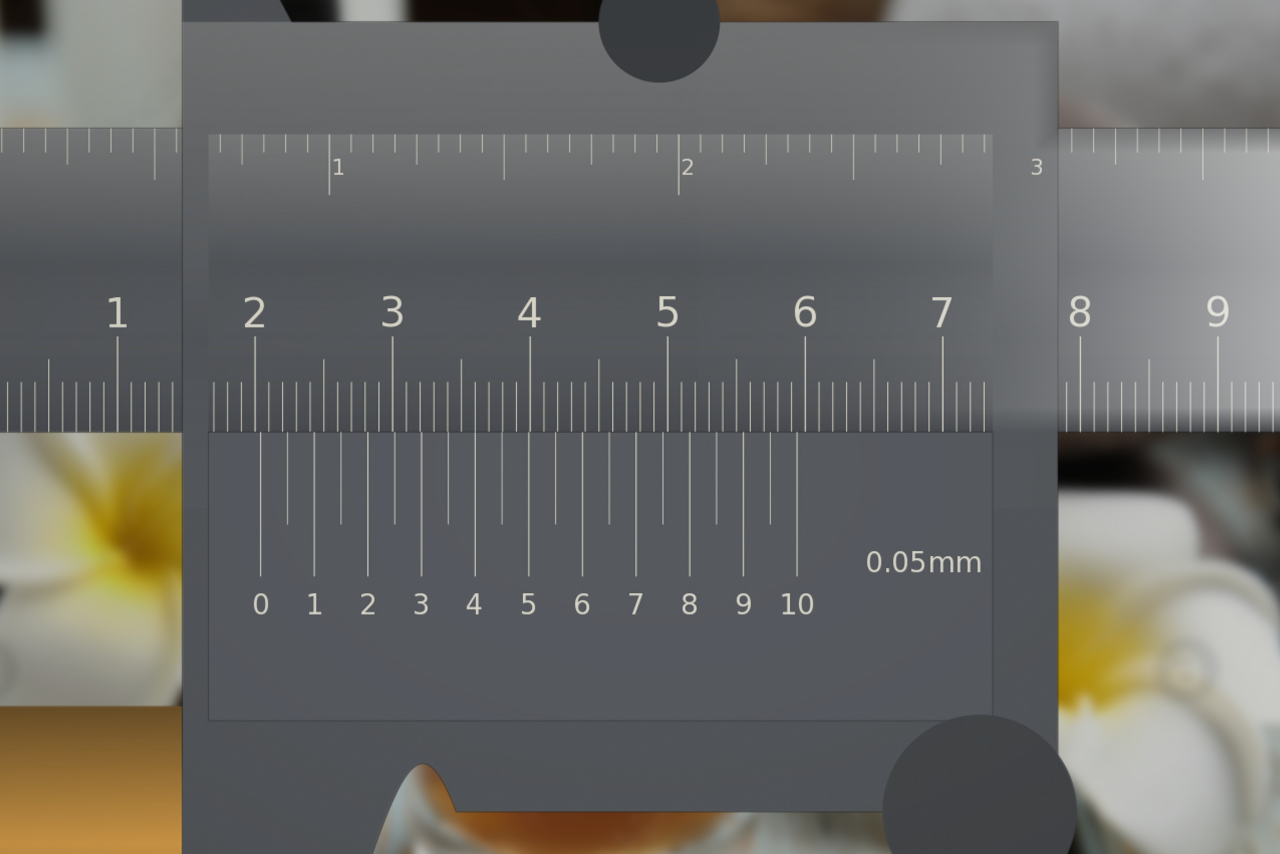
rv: mm 20.4
